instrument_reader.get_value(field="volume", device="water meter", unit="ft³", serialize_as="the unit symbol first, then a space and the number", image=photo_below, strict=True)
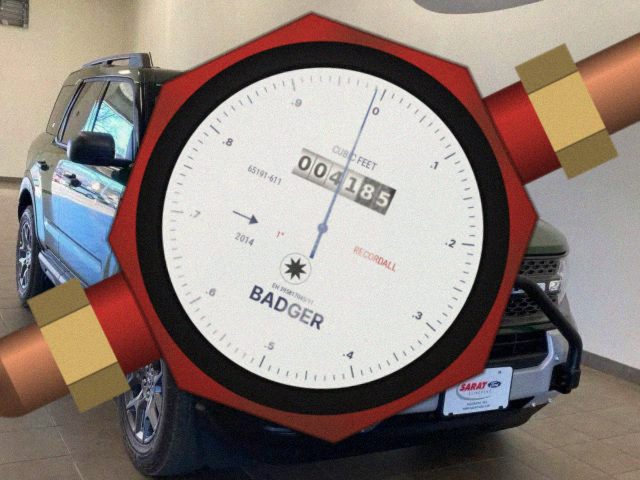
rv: ft³ 4184.99
